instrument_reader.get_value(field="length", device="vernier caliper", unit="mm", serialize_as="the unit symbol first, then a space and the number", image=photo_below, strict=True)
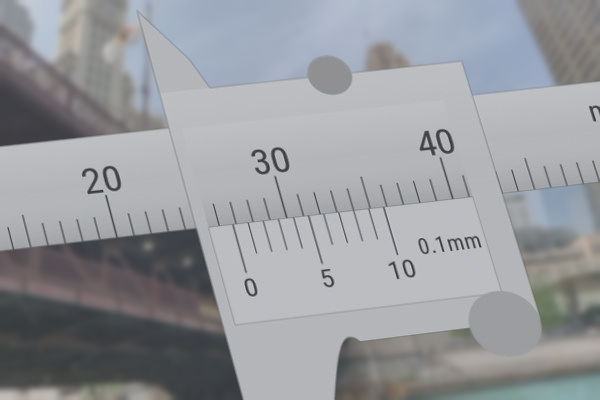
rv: mm 26.8
